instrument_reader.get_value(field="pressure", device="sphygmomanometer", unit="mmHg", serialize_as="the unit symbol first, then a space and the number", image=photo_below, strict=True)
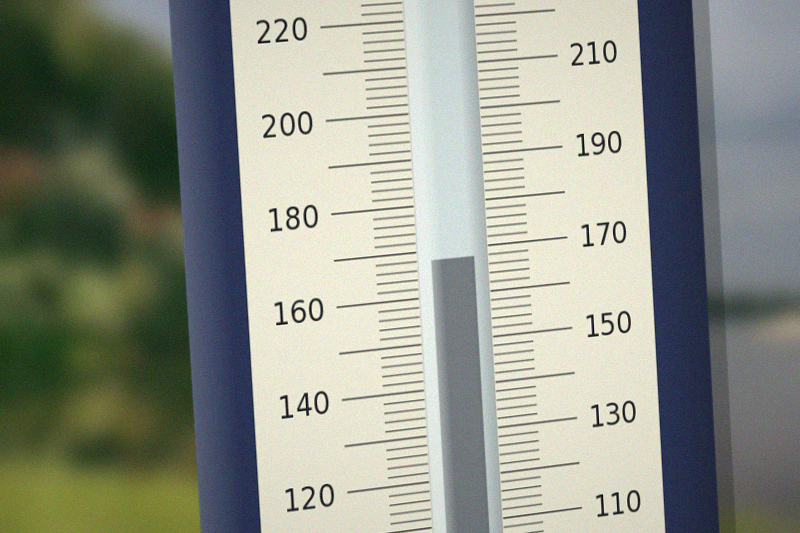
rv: mmHg 168
